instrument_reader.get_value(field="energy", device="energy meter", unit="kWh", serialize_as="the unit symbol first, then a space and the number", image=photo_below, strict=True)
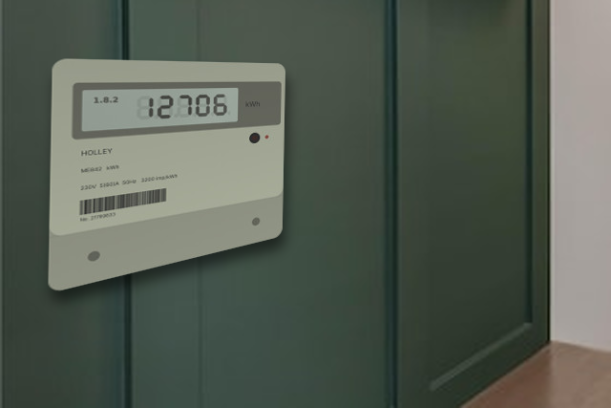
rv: kWh 12706
